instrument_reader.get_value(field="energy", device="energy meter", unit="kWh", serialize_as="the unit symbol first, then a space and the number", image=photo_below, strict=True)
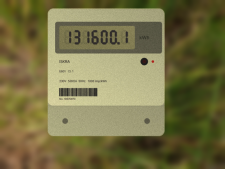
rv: kWh 131600.1
